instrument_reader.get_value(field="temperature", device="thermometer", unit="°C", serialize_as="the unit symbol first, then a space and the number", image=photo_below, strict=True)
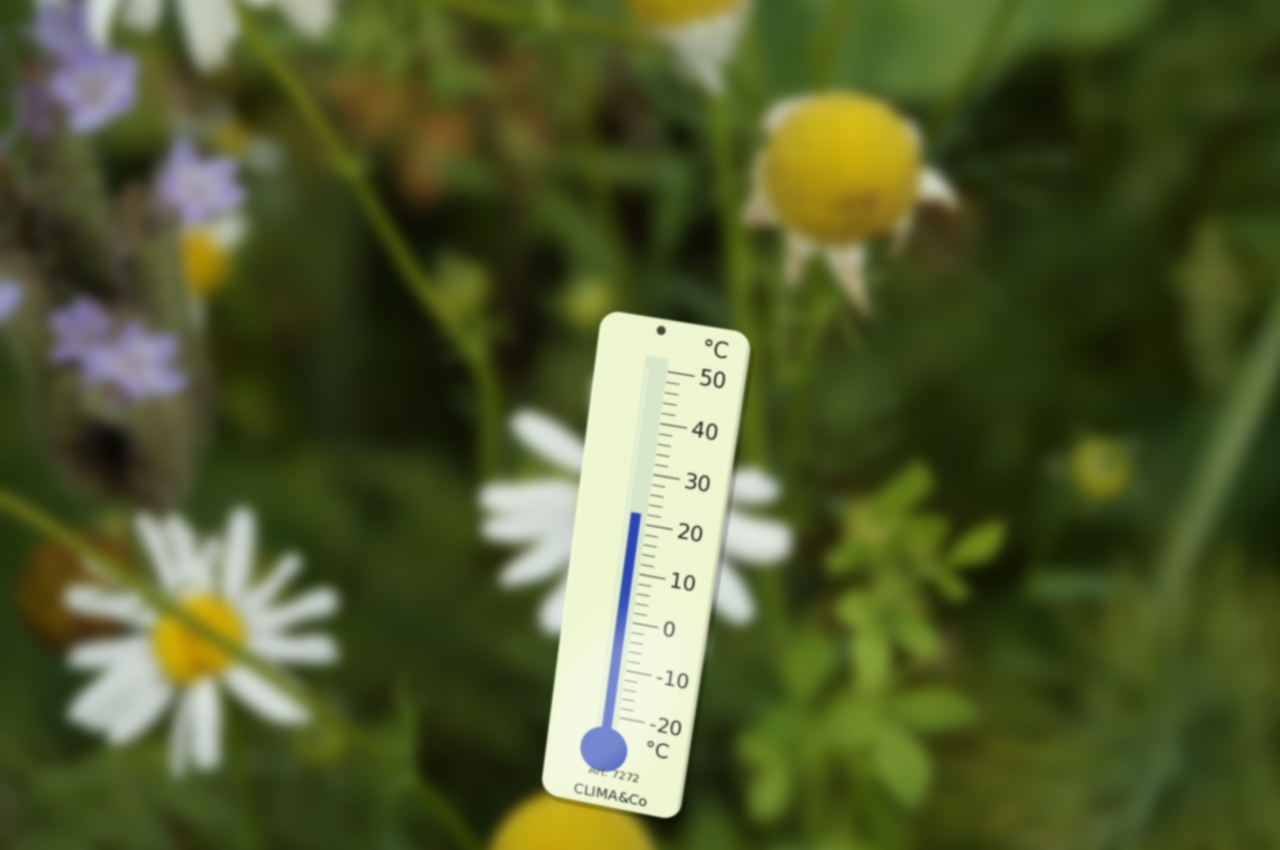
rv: °C 22
